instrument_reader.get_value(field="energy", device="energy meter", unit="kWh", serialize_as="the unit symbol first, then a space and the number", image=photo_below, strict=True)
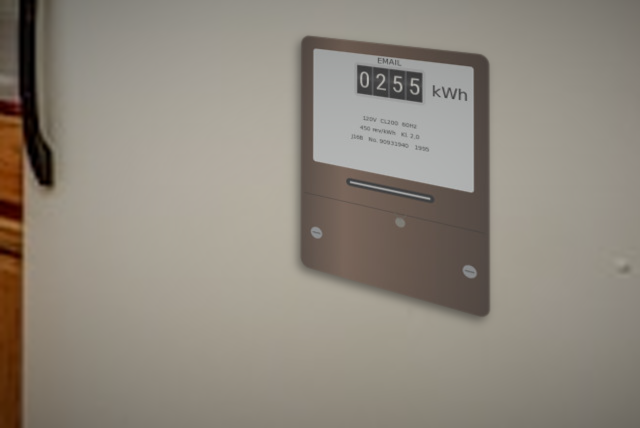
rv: kWh 255
